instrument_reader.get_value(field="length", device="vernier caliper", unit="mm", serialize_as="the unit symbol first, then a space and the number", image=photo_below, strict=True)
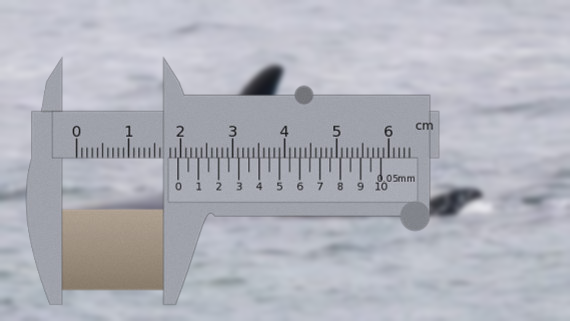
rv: mm 19.5
